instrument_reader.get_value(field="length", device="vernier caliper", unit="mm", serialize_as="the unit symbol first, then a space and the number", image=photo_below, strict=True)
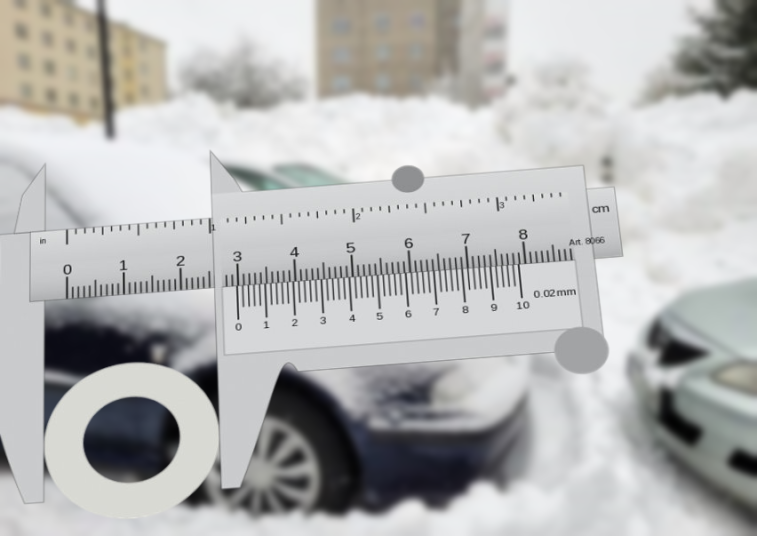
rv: mm 29.8
